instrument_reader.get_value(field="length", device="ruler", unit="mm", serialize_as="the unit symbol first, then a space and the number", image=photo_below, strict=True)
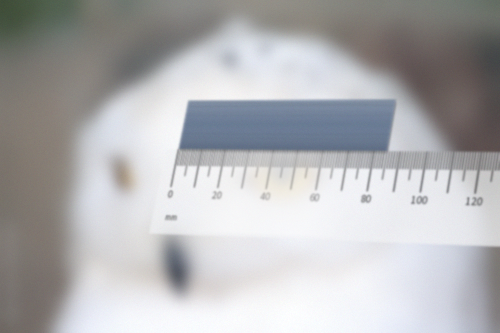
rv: mm 85
